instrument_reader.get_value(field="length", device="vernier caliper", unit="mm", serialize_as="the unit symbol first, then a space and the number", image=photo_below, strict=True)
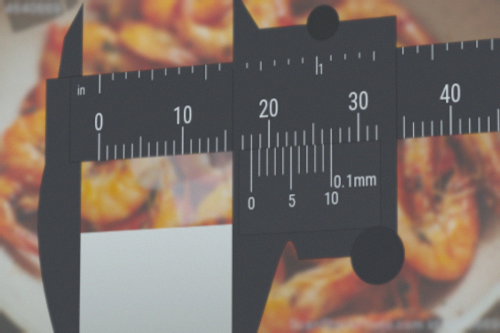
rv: mm 18.0
